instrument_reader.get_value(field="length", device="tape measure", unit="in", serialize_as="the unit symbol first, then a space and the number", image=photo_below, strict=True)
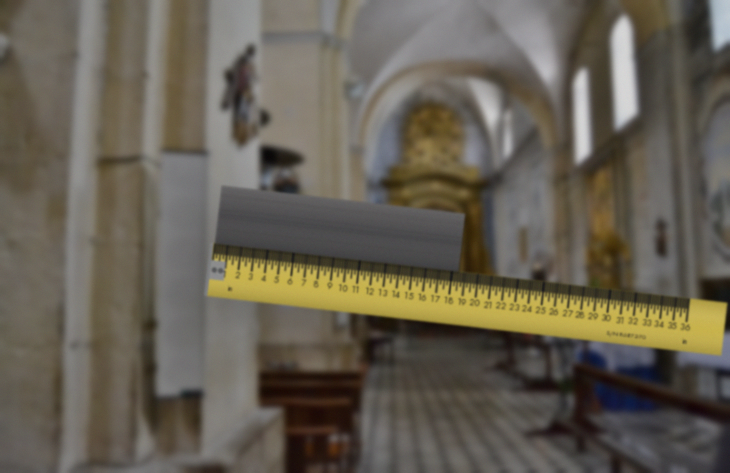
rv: in 18.5
